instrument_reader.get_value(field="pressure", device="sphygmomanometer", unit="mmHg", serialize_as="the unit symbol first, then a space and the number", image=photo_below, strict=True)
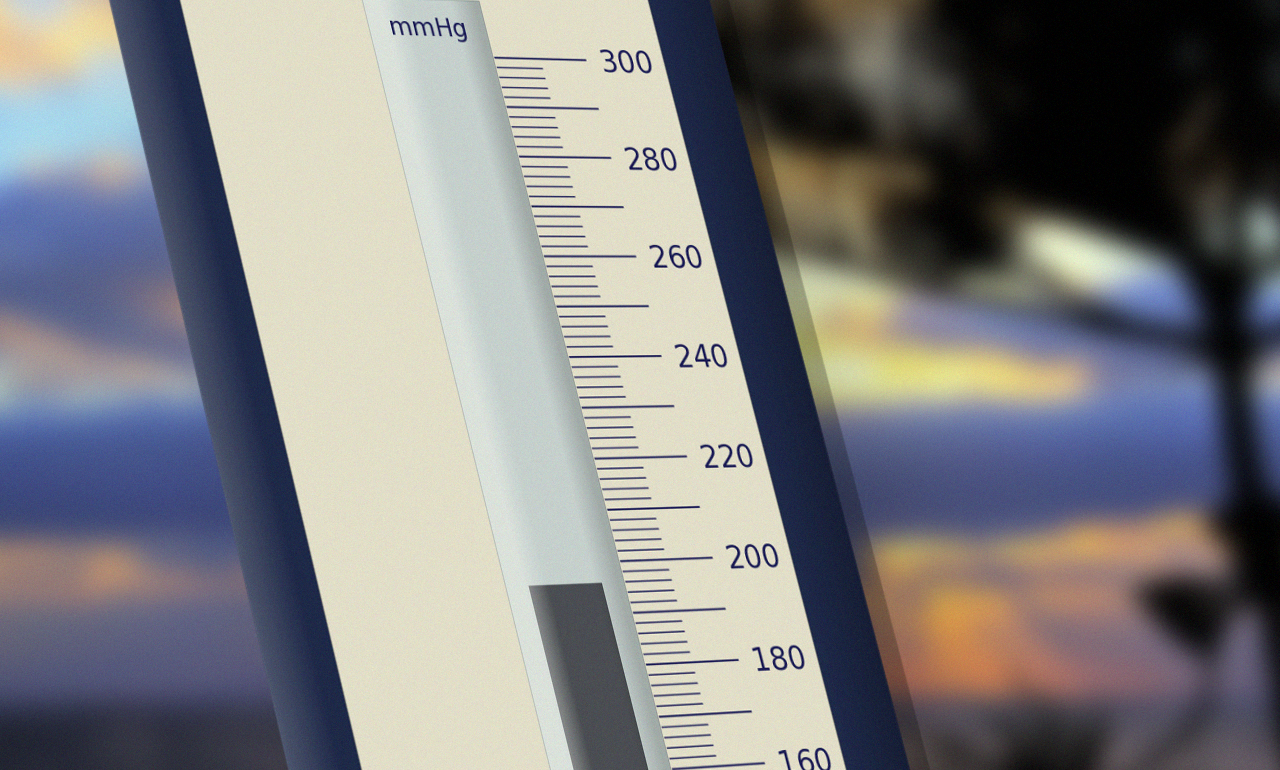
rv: mmHg 196
